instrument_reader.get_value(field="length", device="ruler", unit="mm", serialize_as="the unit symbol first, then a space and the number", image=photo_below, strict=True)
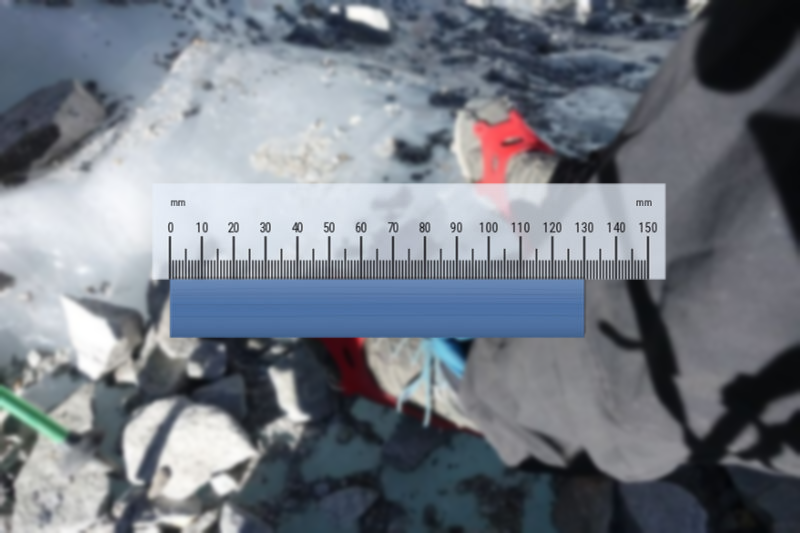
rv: mm 130
